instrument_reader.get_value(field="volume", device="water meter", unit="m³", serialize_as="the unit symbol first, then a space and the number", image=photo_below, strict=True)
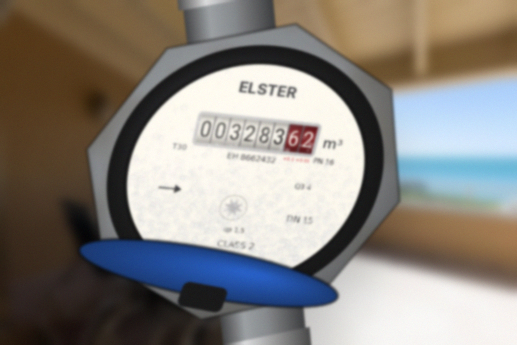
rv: m³ 3283.62
